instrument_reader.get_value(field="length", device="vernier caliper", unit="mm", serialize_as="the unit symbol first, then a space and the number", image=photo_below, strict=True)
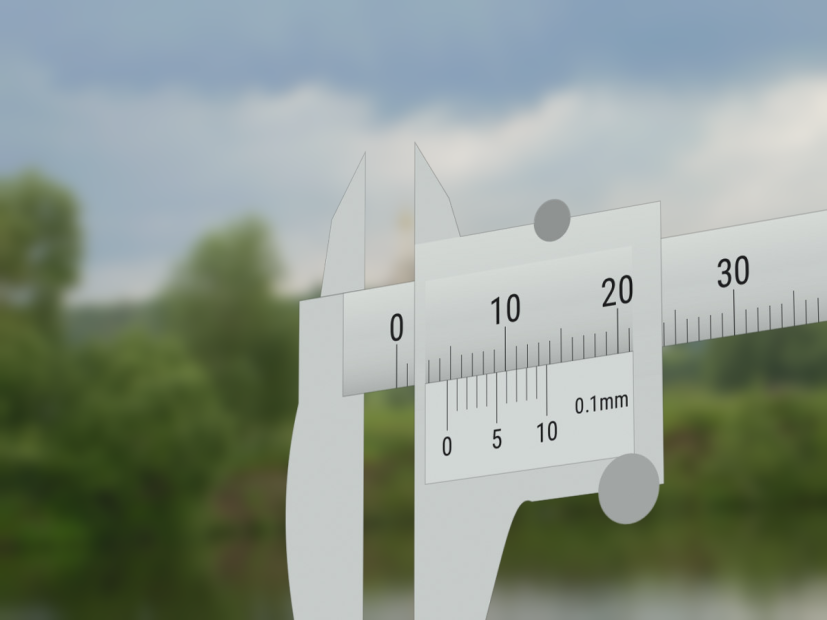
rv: mm 4.7
